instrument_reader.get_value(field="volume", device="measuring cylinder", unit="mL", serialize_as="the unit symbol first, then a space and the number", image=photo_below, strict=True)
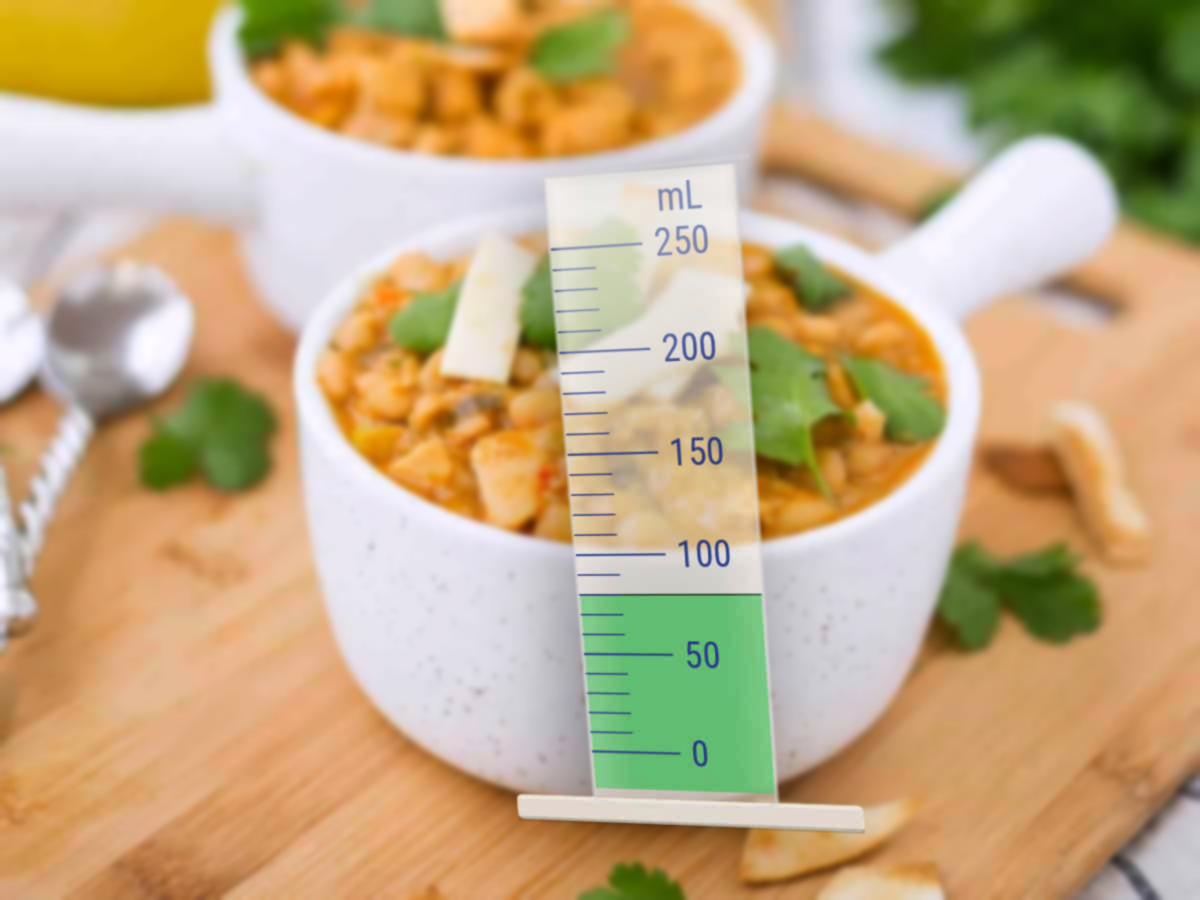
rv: mL 80
